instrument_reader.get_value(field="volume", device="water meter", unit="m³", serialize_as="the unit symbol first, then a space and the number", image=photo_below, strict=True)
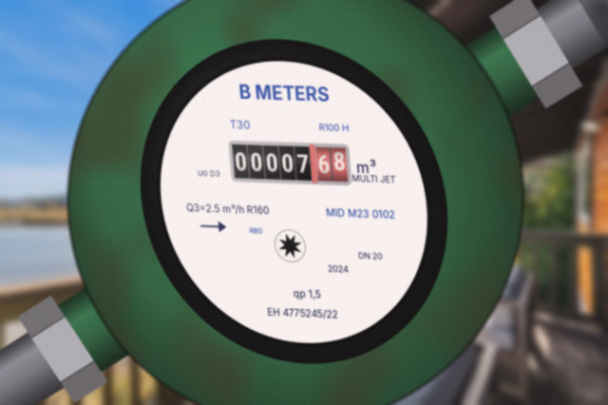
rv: m³ 7.68
